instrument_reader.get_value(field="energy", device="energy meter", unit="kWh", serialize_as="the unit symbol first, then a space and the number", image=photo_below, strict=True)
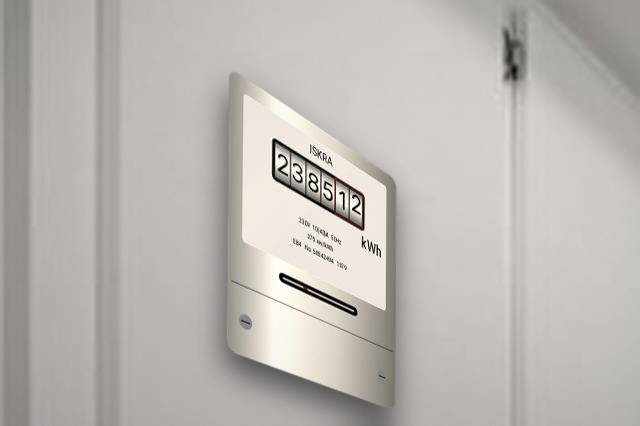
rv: kWh 2385.12
